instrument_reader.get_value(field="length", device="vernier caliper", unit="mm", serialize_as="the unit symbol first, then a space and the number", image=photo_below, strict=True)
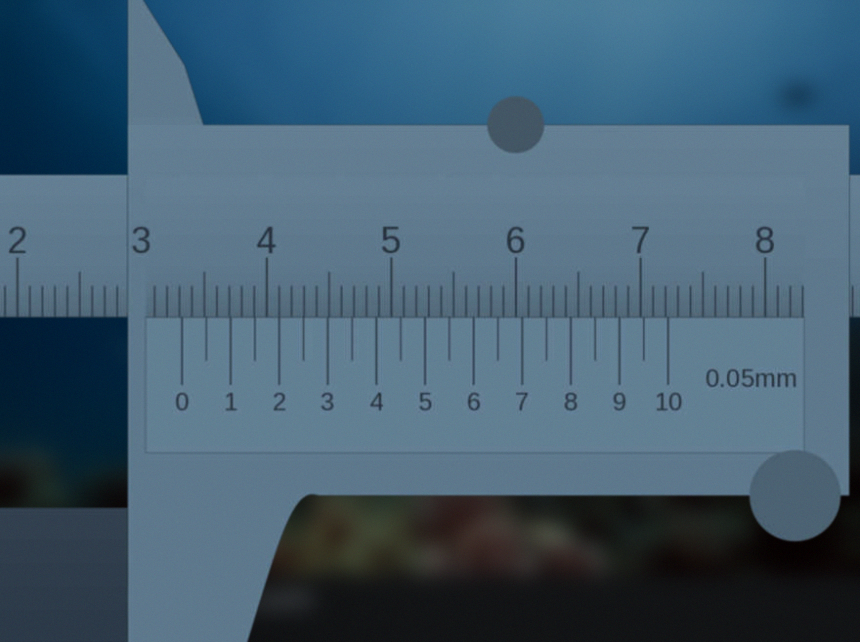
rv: mm 33.2
